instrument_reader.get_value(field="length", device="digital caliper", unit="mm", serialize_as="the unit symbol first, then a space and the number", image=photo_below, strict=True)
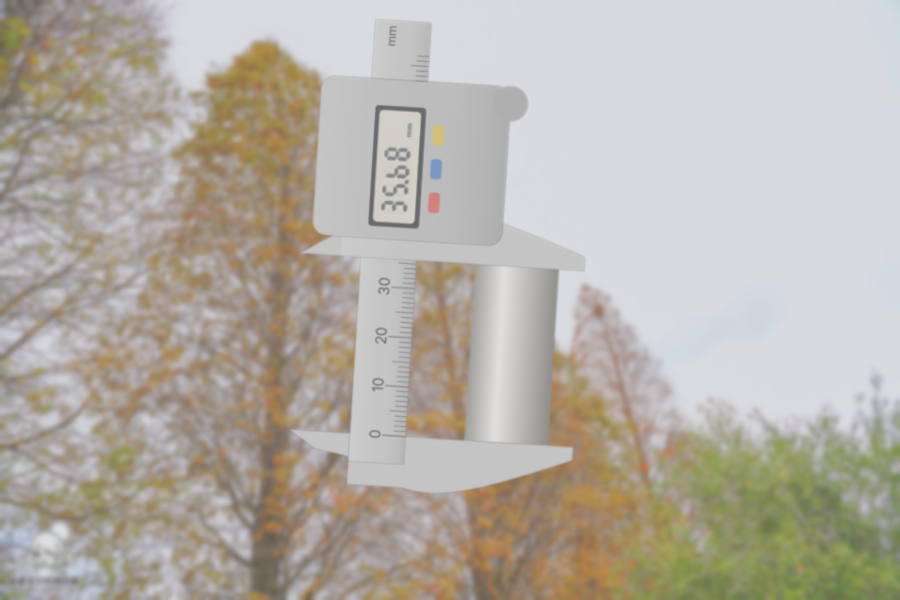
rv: mm 35.68
